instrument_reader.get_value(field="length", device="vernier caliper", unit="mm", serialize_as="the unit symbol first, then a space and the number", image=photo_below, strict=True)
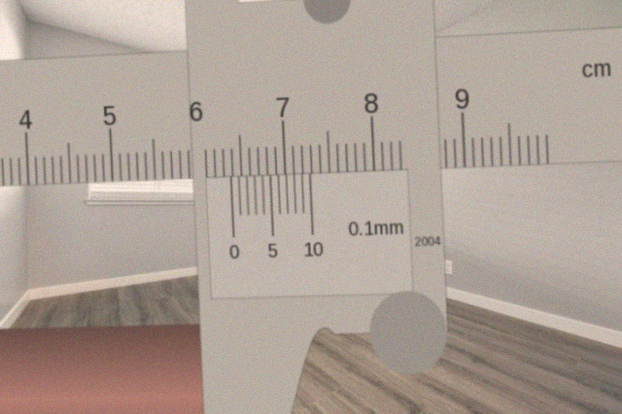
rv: mm 63.8
